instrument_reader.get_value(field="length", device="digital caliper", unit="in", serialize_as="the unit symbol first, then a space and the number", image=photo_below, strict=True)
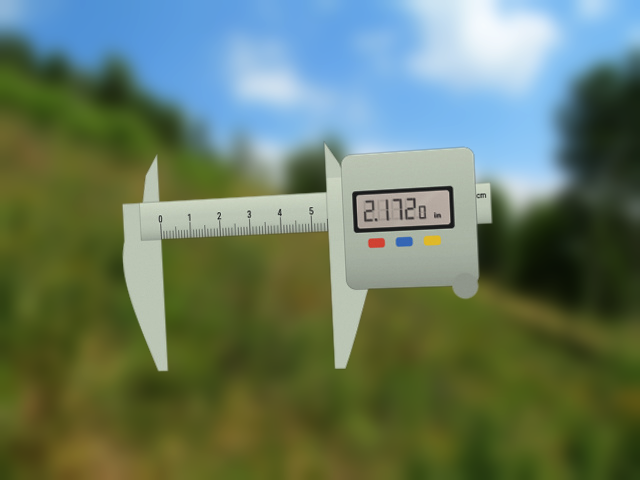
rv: in 2.1720
